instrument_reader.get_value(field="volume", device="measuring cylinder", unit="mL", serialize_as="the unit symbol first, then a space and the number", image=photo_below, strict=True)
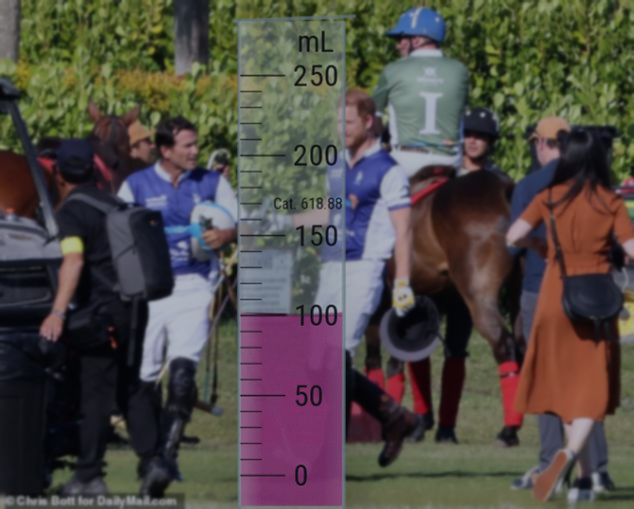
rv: mL 100
